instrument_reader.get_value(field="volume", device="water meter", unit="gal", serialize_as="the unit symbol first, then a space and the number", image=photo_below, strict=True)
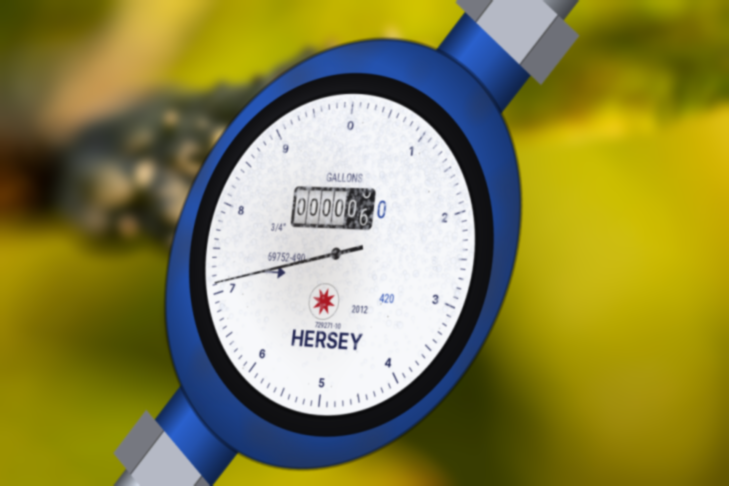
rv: gal 57.1
